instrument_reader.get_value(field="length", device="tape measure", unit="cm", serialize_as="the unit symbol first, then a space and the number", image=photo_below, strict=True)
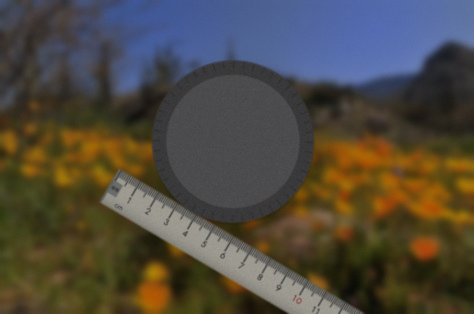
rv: cm 7.5
